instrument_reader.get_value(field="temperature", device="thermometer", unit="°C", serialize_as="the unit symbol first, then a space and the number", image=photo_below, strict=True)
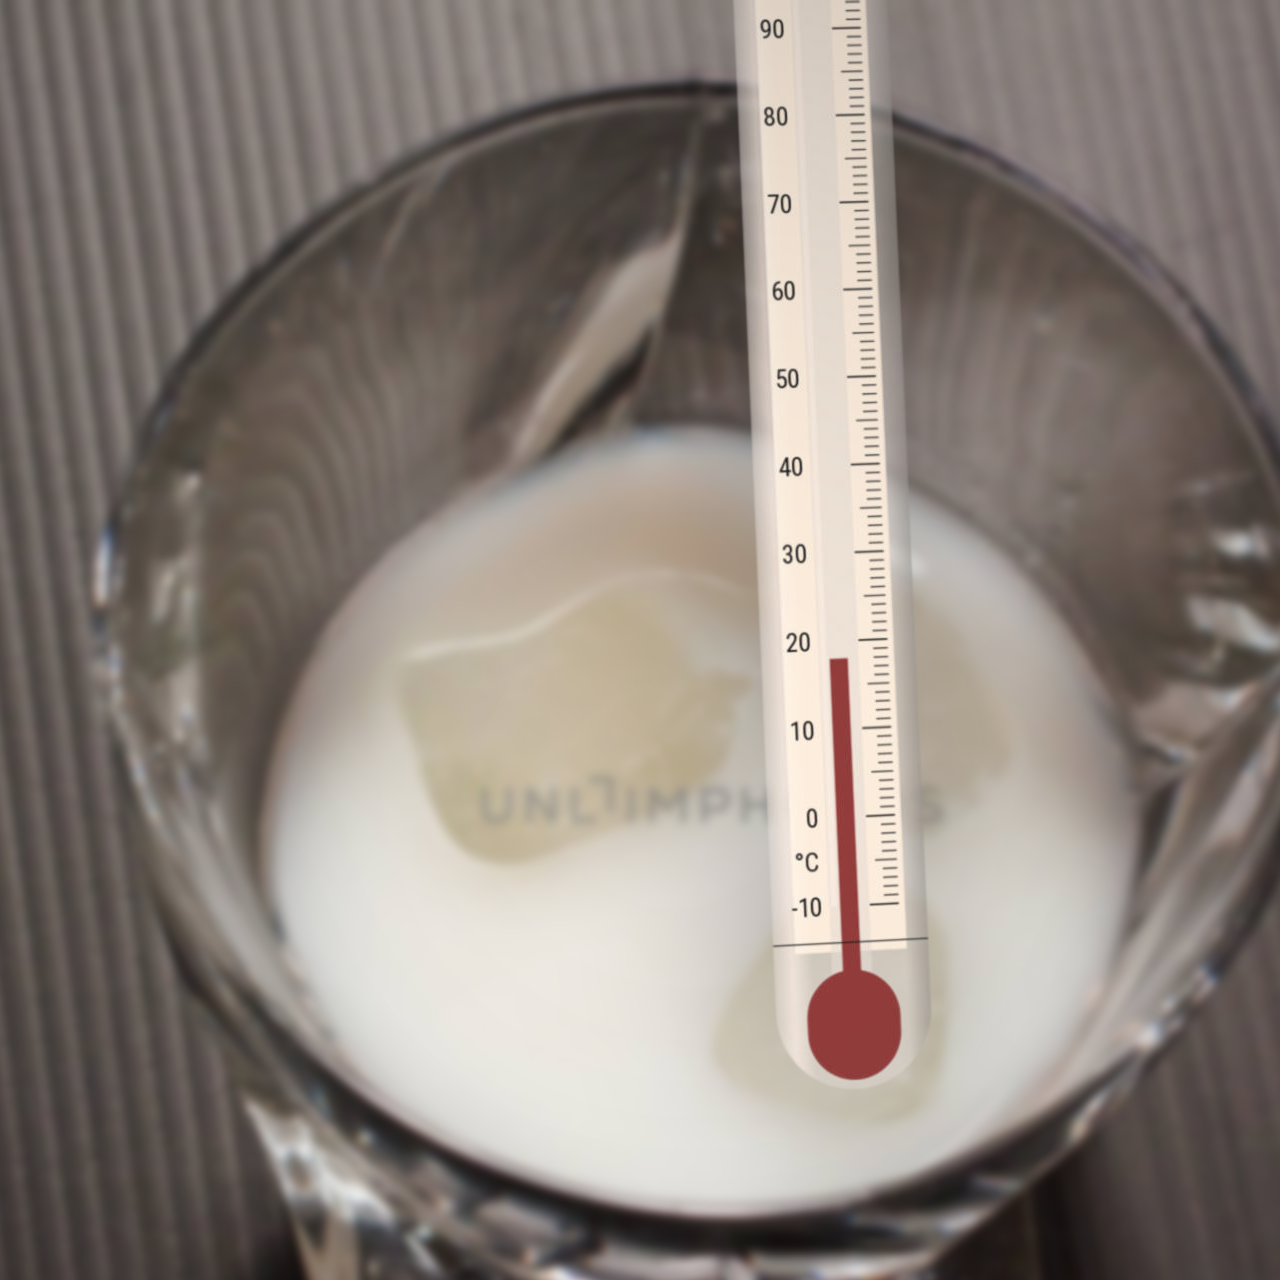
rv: °C 18
